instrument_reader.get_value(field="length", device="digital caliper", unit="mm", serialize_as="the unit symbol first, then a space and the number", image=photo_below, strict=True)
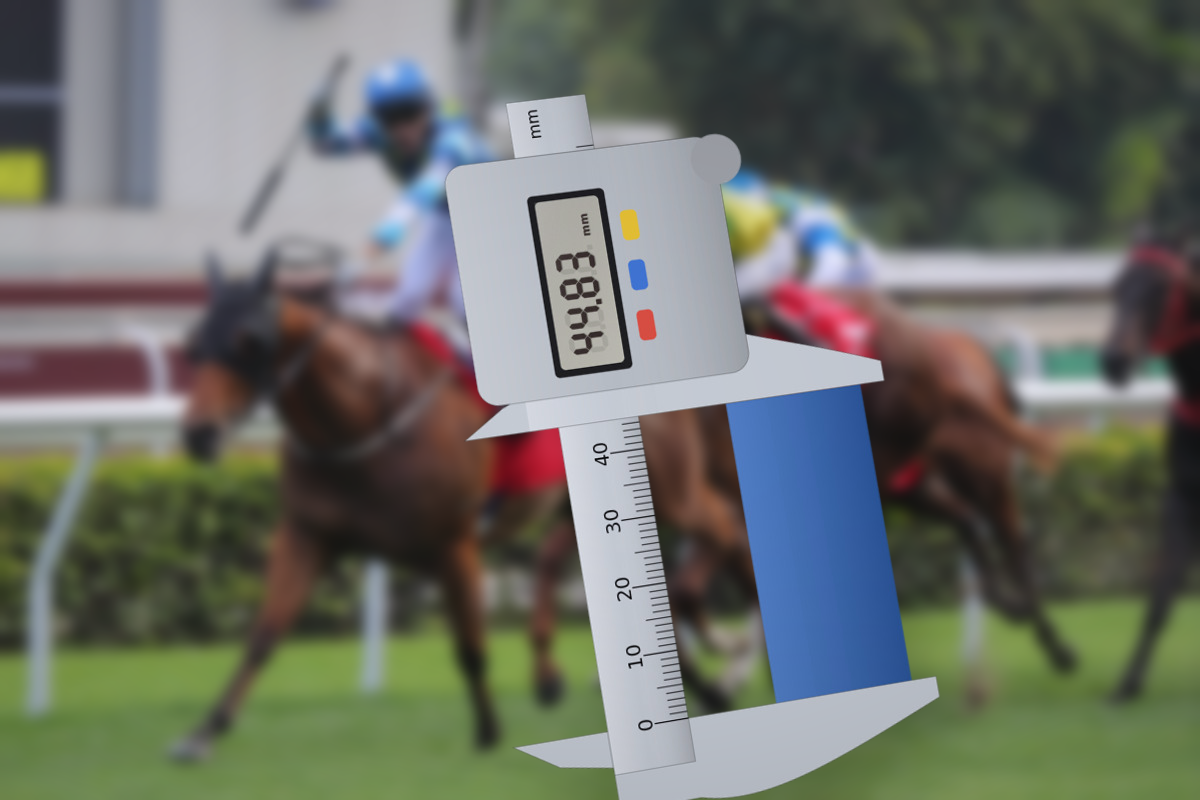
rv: mm 44.83
